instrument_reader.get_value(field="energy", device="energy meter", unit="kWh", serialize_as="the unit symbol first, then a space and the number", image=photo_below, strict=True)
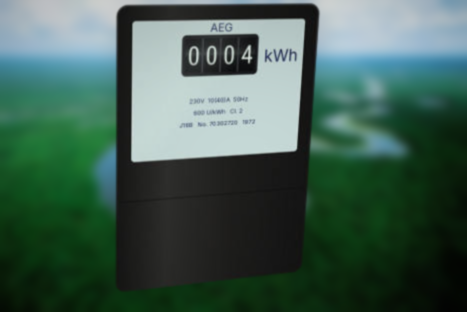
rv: kWh 4
